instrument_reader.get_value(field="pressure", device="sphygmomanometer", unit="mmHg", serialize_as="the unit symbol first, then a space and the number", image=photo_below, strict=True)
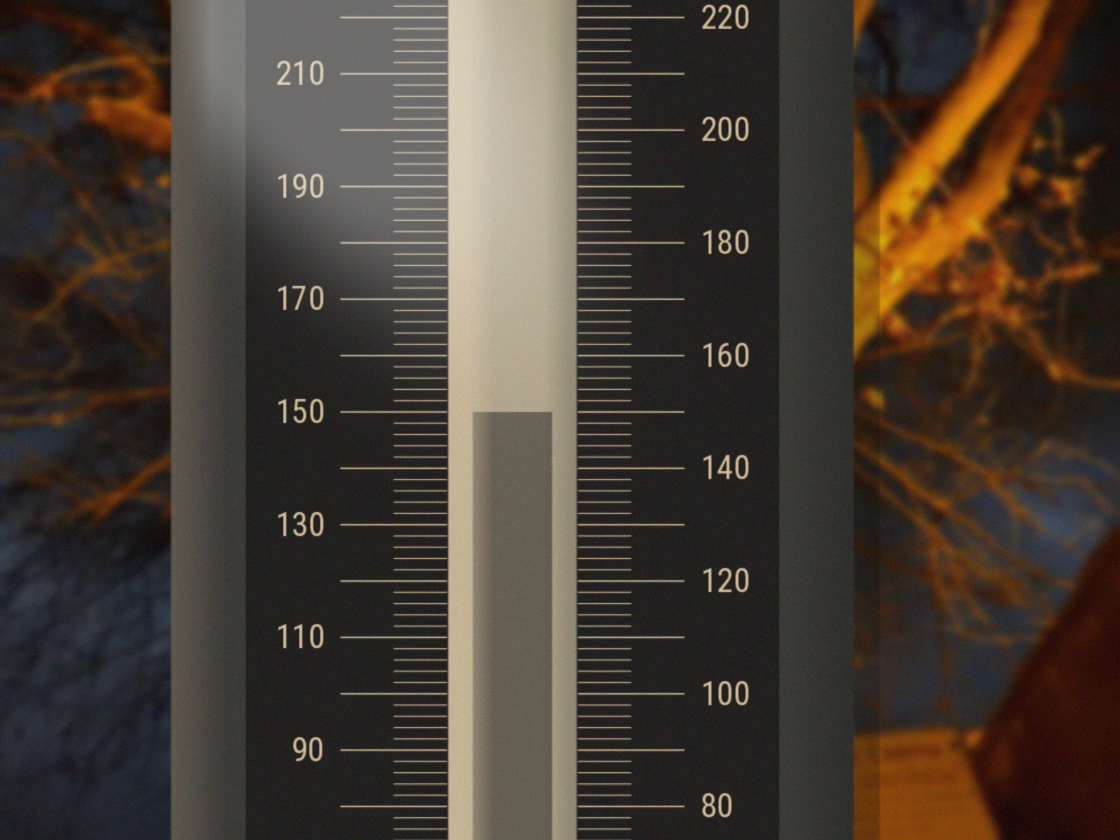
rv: mmHg 150
